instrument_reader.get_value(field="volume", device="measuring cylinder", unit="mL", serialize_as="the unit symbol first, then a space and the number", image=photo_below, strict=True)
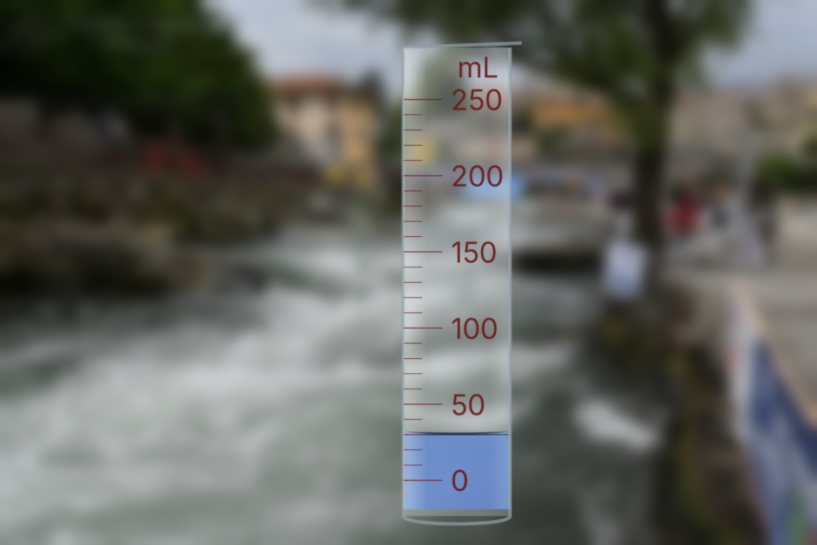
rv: mL 30
